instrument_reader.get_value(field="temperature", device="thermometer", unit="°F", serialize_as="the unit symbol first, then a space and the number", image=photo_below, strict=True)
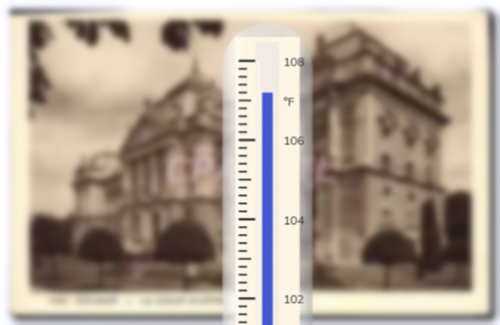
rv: °F 107.2
